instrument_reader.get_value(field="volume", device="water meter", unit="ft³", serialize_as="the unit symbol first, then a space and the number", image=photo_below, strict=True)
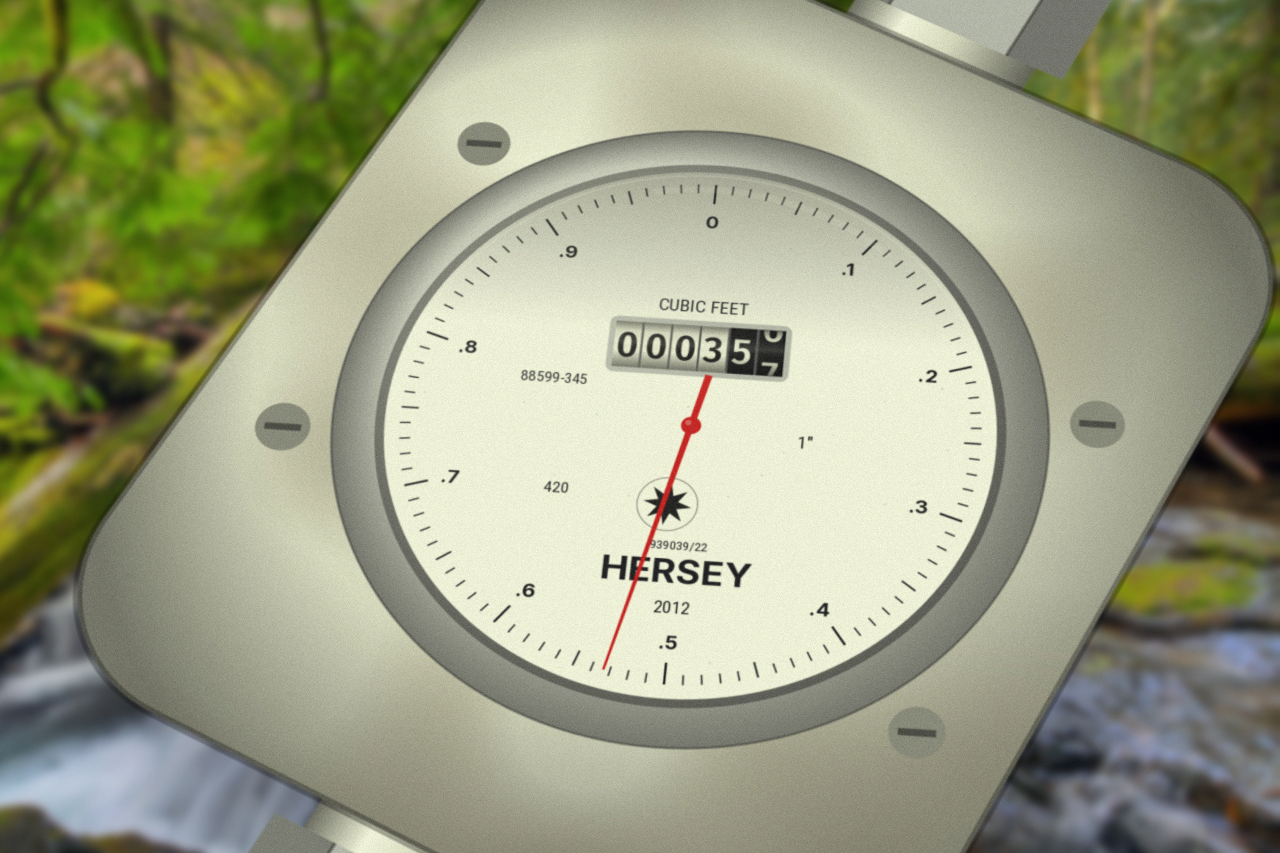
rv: ft³ 356.53
